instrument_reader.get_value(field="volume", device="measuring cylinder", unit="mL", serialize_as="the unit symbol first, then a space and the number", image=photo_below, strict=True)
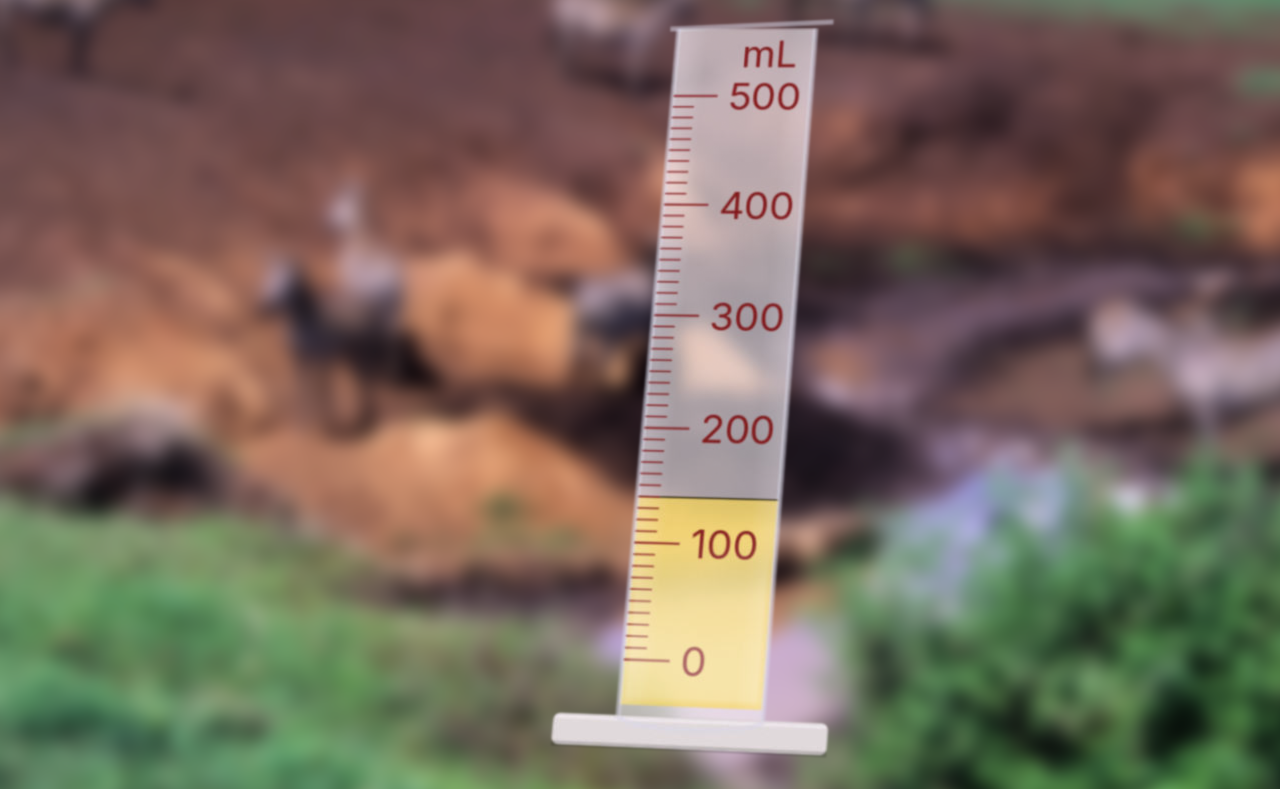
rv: mL 140
